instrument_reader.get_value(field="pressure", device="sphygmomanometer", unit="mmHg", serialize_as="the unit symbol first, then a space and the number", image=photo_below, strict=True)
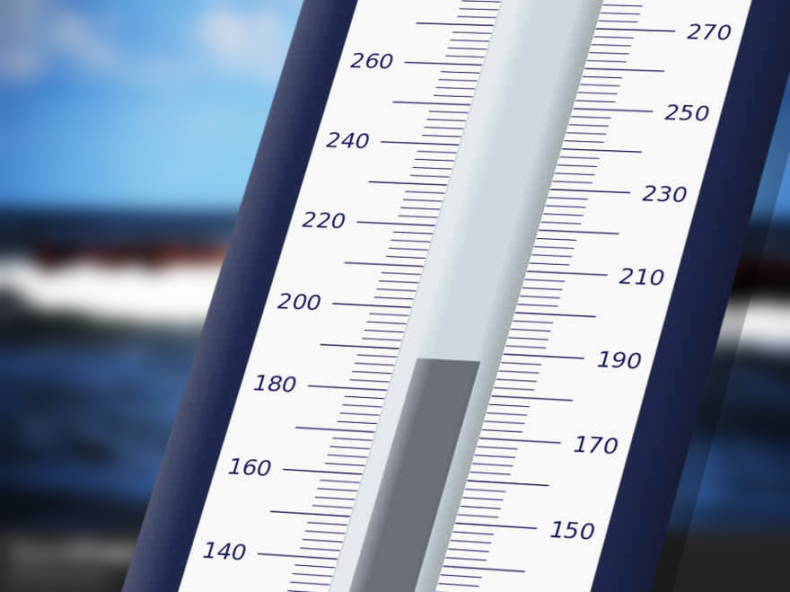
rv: mmHg 188
